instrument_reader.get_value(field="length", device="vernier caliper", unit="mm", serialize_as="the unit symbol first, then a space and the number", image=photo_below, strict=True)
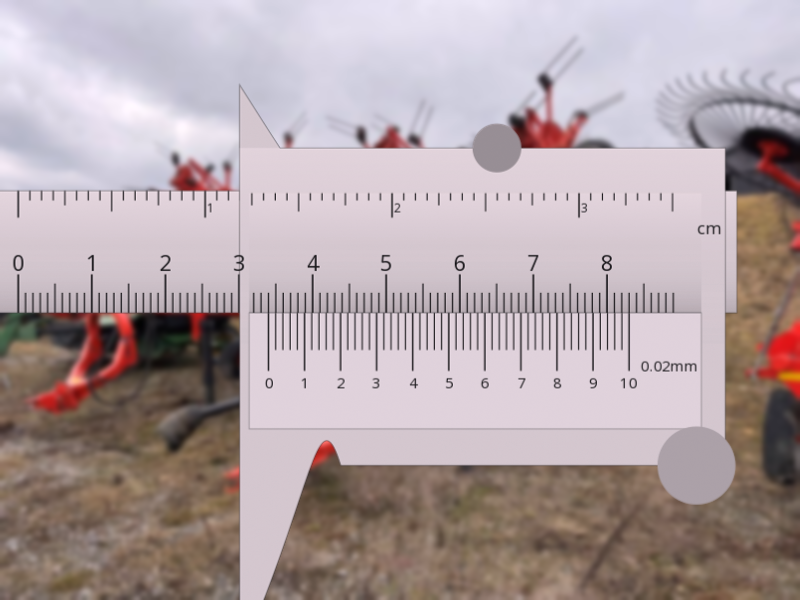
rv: mm 34.0
